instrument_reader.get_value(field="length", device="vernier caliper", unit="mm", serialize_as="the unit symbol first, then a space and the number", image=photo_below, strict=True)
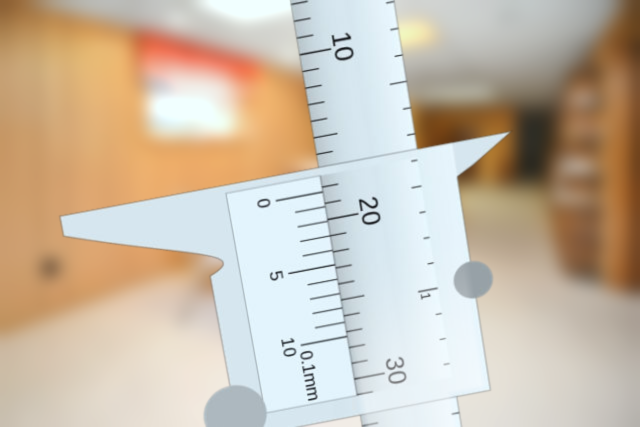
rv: mm 18.3
